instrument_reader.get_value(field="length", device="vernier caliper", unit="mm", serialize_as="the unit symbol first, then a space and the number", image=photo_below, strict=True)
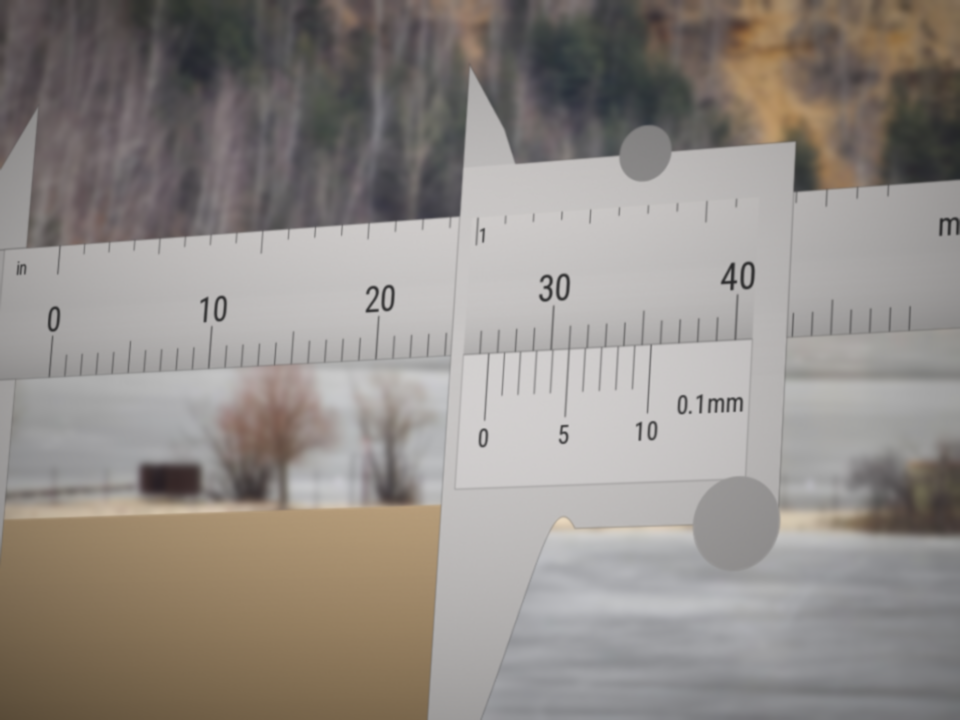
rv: mm 26.5
